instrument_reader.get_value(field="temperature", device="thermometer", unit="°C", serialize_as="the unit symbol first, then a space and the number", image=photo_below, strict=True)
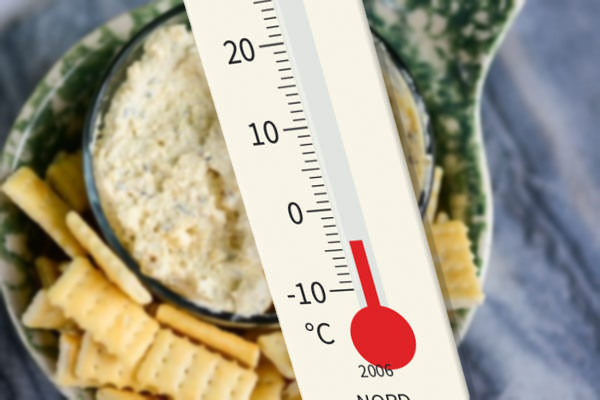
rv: °C -4
